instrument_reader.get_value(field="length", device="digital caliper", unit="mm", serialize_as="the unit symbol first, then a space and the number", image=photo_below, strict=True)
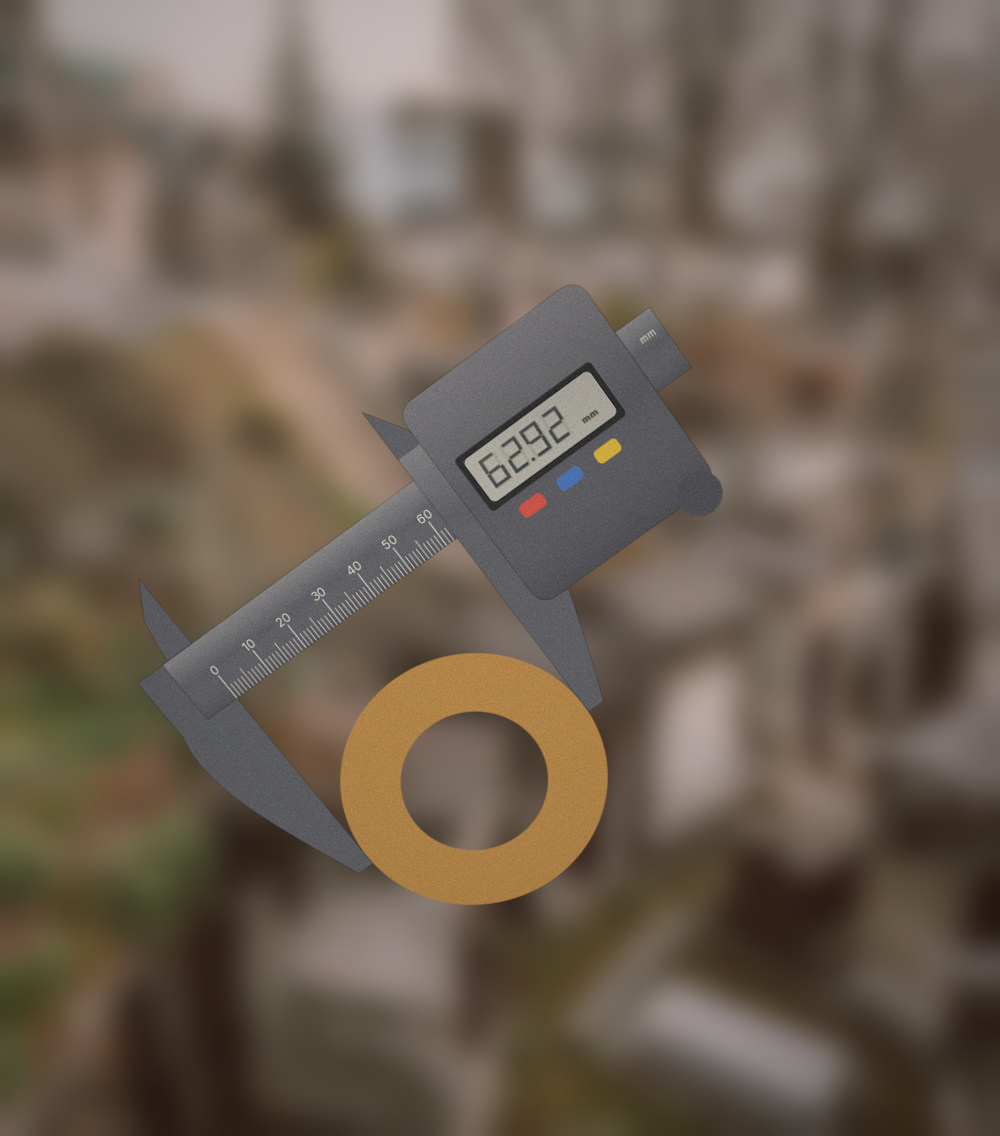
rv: mm 62.92
